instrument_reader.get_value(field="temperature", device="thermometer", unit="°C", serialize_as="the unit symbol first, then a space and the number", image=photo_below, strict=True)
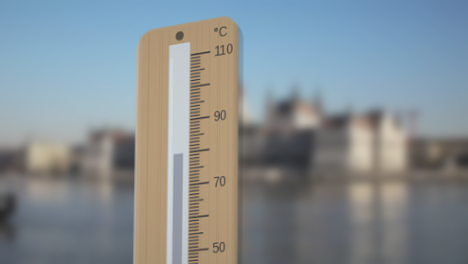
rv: °C 80
